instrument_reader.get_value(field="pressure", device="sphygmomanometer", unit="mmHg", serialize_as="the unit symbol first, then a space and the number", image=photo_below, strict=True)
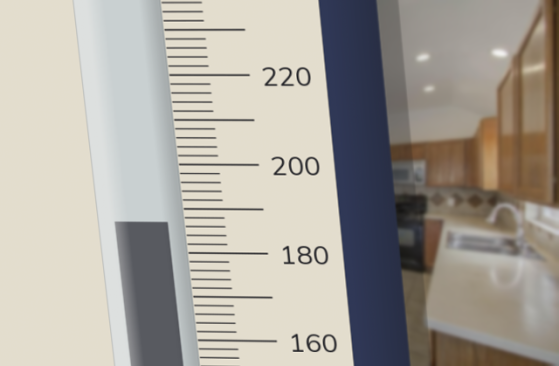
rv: mmHg 187
